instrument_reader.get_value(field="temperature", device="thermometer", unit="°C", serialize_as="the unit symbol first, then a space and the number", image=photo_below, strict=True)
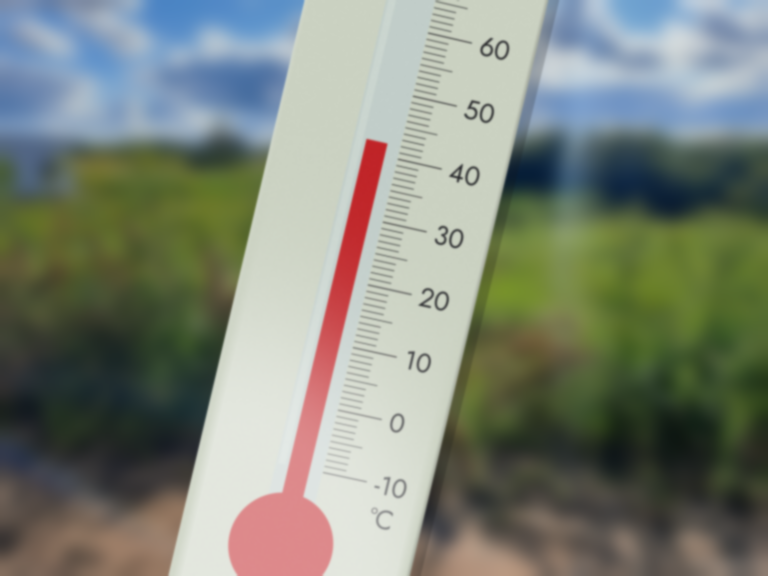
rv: °C 42
